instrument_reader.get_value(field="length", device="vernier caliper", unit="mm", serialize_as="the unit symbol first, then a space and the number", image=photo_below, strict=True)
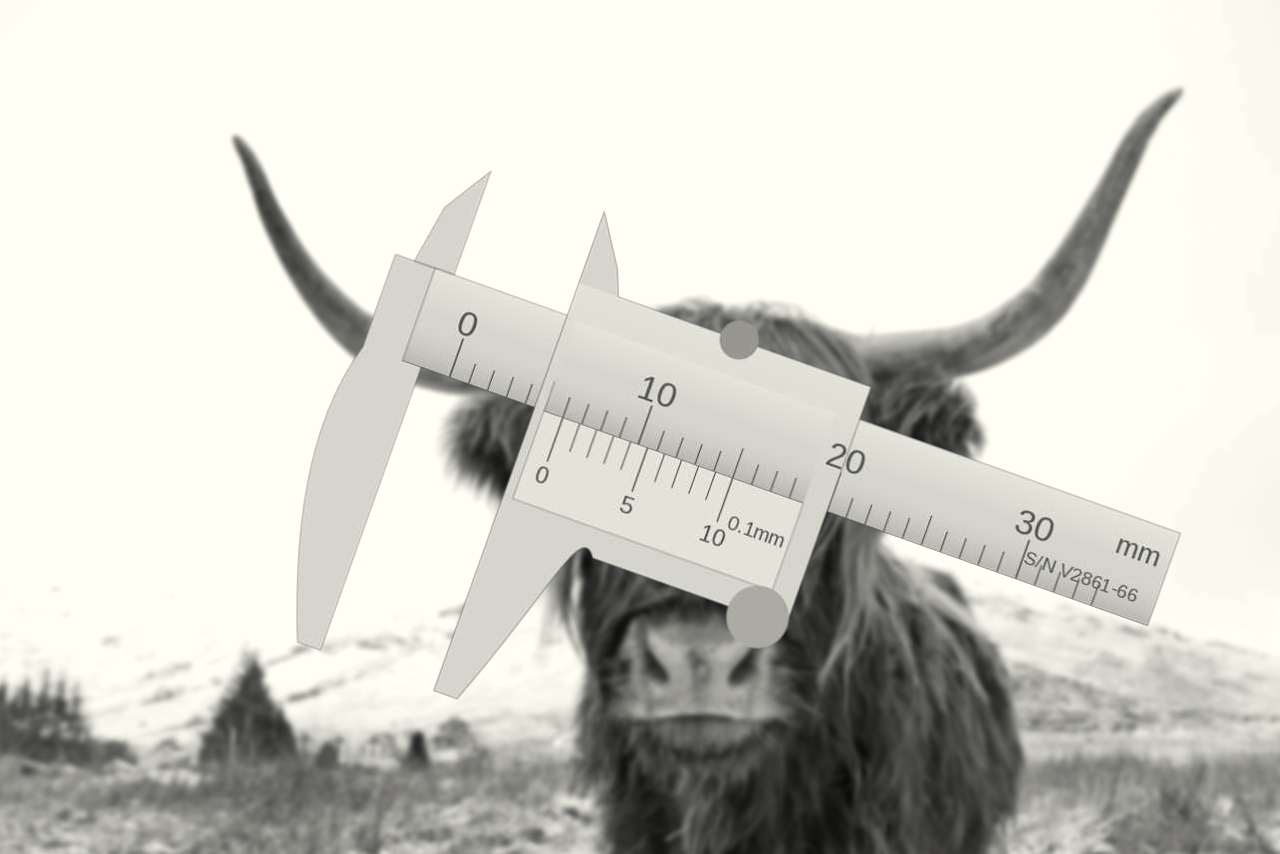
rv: mm 6.0
